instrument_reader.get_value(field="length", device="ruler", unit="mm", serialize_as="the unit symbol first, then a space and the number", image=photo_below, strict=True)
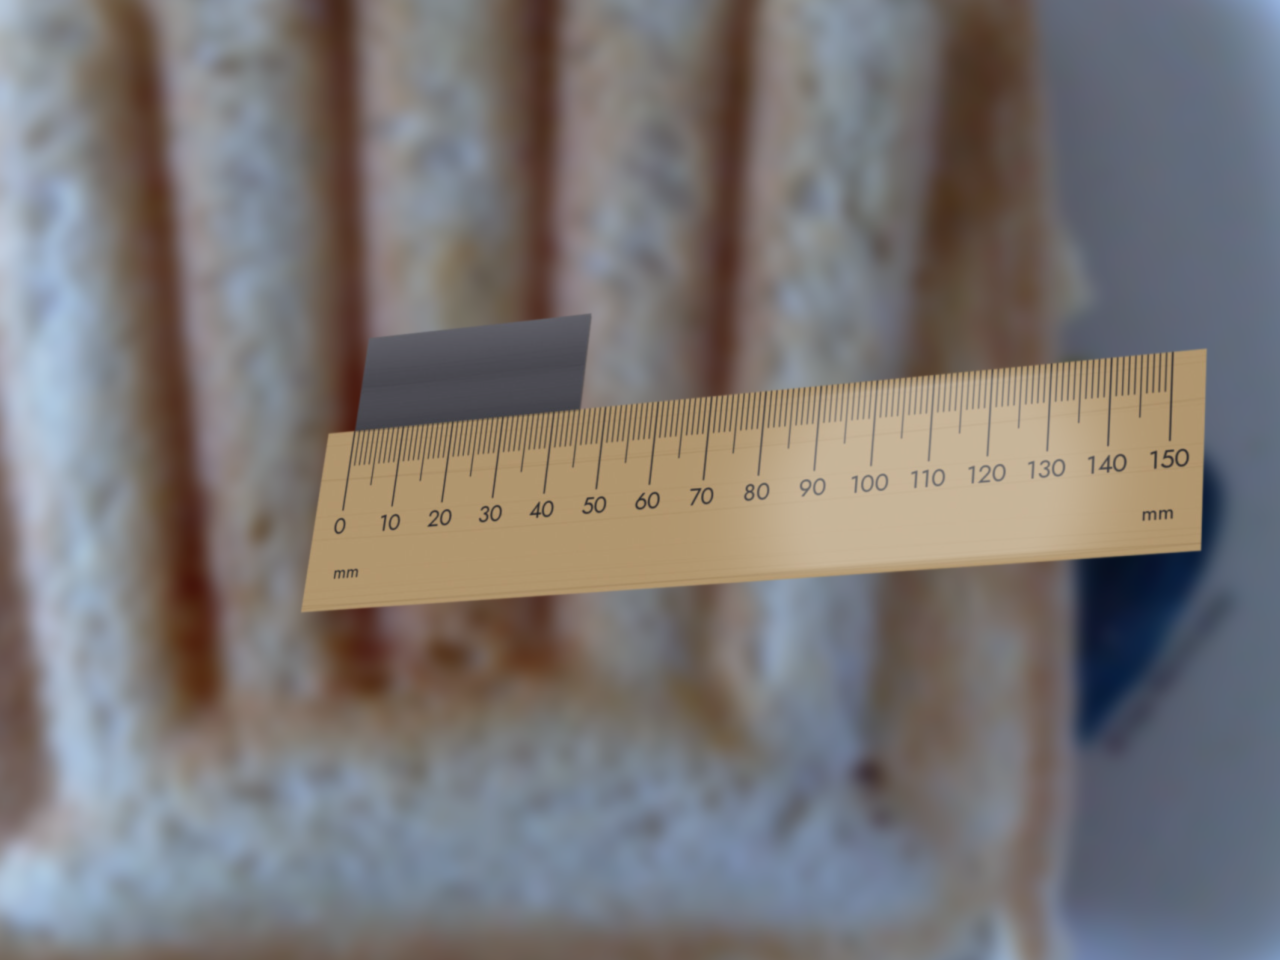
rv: mm 45
